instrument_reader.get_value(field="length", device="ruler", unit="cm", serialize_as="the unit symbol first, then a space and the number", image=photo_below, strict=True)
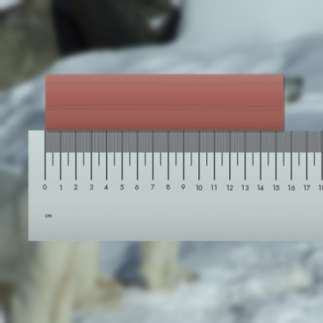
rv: cm 15.5
